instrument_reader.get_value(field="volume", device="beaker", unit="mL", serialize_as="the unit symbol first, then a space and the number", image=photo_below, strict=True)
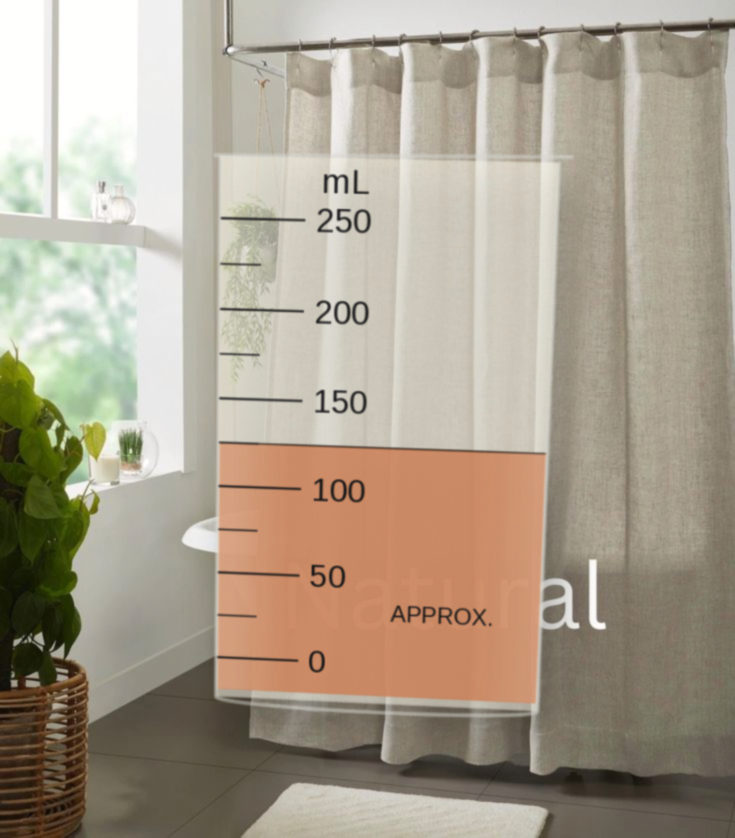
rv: mL 125
